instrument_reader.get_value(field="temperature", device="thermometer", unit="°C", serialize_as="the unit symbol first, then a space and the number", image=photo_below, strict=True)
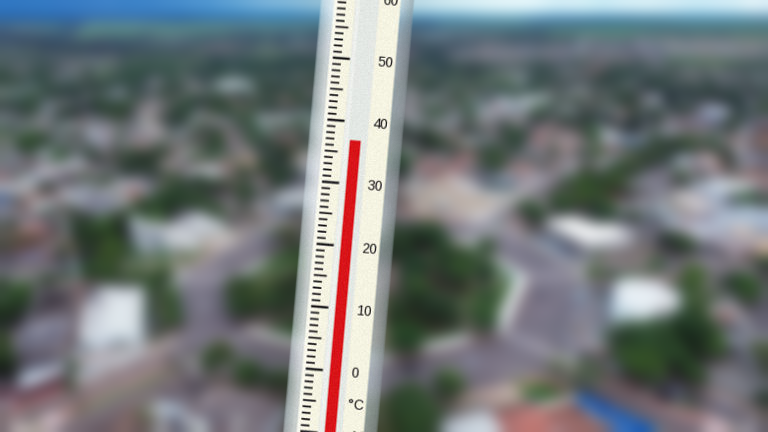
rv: °C 37
